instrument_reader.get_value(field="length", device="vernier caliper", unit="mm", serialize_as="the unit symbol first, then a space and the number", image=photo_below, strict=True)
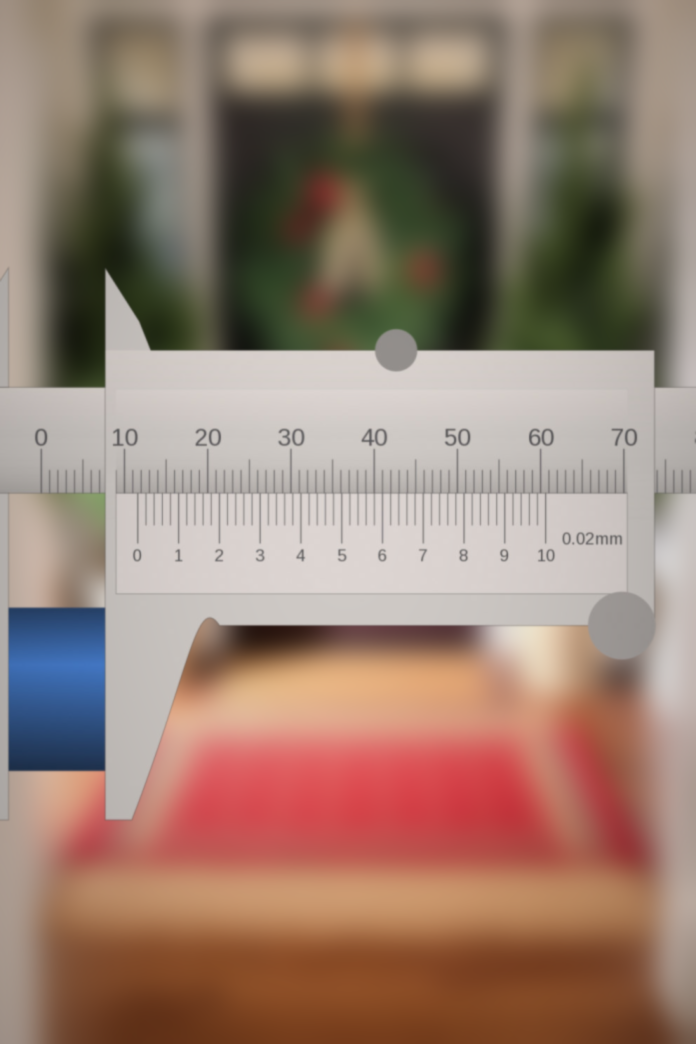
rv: mm 11.6
